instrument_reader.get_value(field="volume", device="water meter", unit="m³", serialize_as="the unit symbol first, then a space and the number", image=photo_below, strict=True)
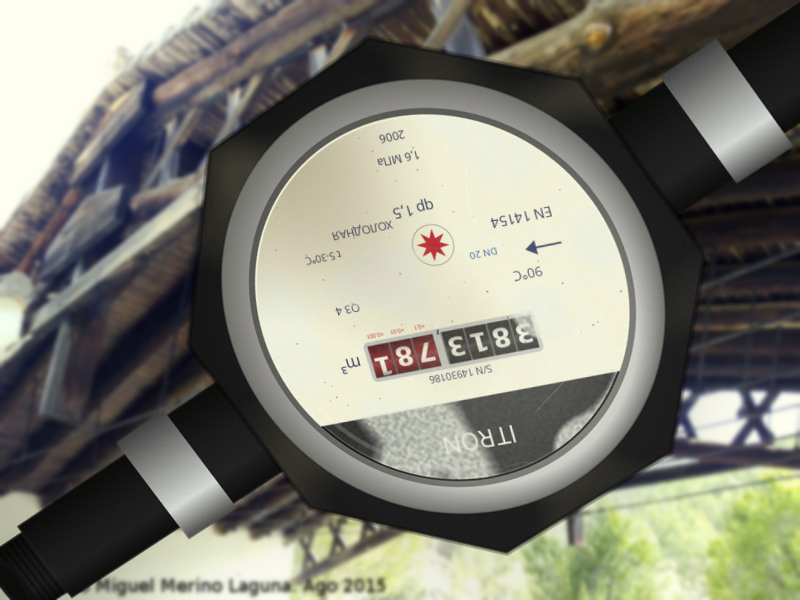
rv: m³ 3813.781
